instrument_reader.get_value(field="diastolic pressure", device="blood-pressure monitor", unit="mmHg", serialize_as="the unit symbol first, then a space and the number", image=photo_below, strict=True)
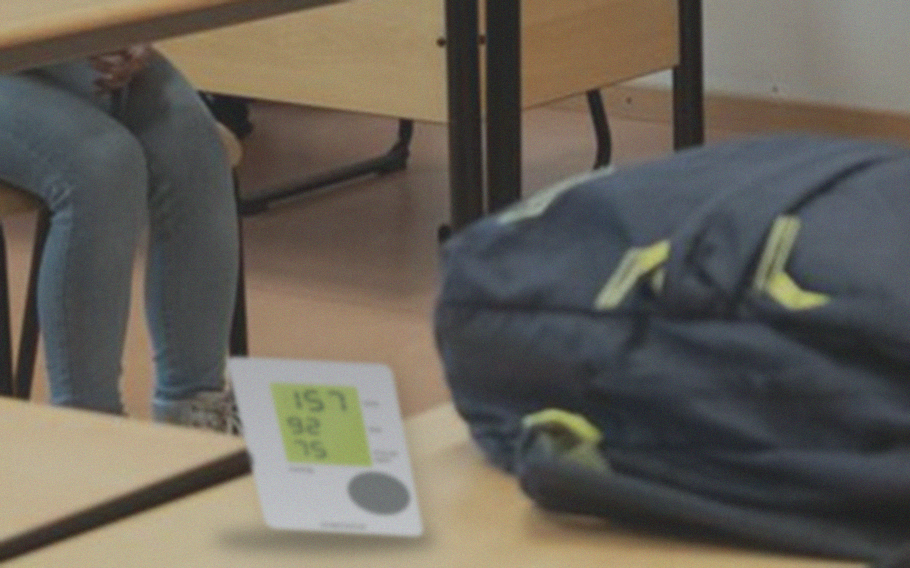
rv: mmHg 92
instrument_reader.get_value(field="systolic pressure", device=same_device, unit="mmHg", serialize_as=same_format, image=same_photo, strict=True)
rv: mmHg 157
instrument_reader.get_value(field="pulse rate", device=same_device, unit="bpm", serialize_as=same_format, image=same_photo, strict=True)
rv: bpm 75
